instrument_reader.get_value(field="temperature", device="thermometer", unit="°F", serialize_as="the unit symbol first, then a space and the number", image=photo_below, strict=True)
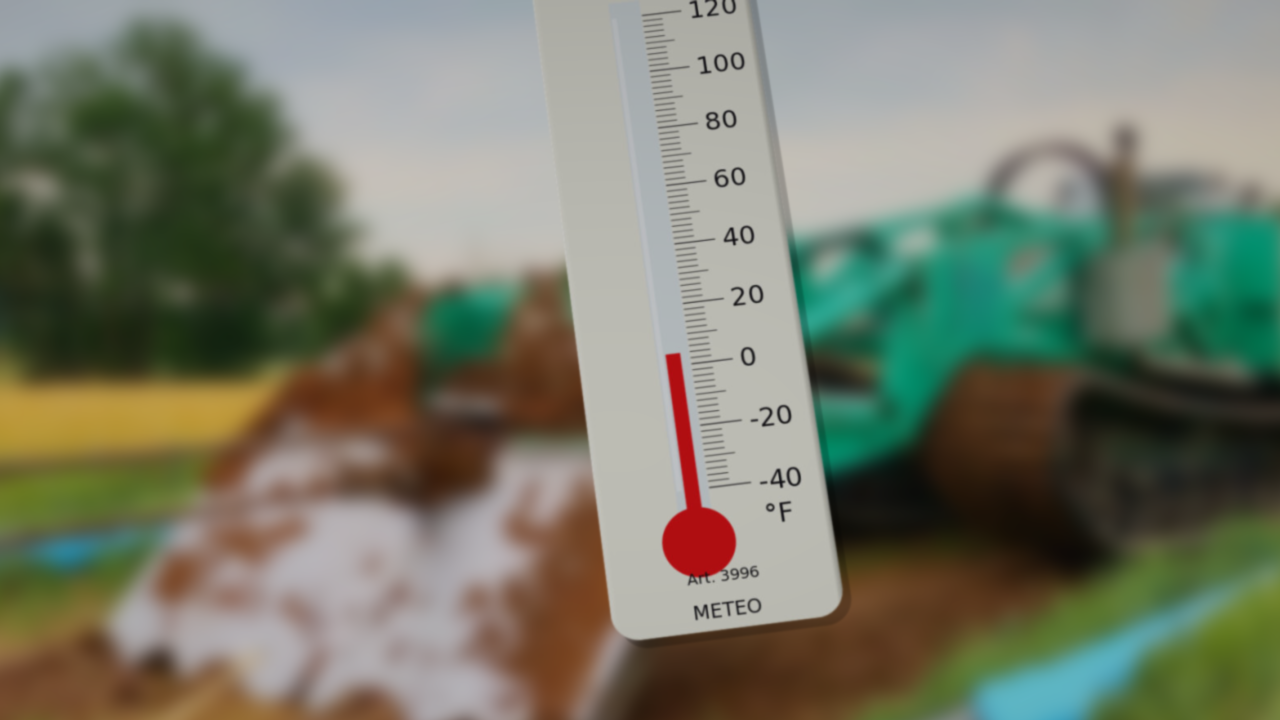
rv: °F 4
